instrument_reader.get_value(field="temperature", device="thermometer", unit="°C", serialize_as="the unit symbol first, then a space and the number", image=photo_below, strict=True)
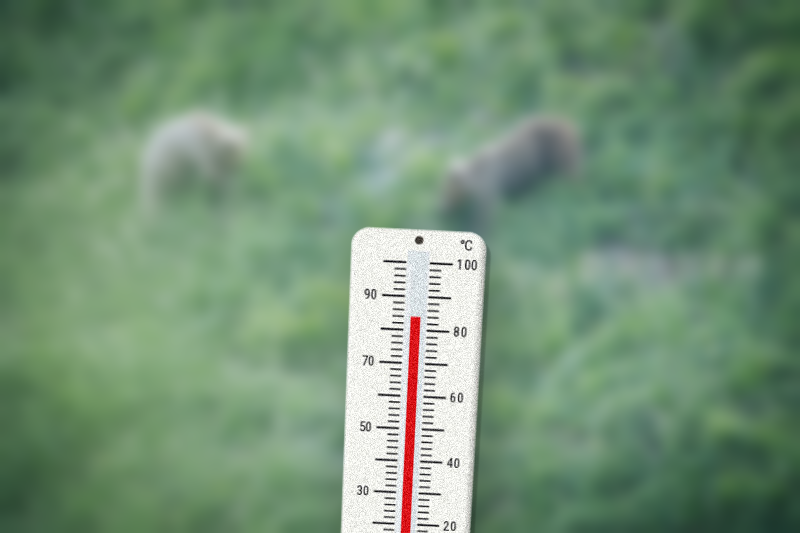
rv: °C 84
